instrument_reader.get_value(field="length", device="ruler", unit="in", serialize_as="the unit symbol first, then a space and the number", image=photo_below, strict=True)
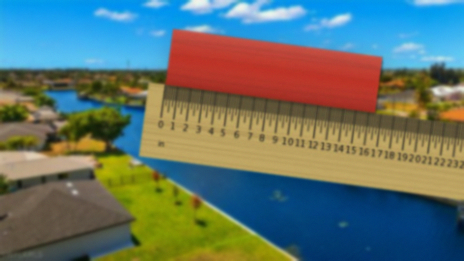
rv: in 16.5
